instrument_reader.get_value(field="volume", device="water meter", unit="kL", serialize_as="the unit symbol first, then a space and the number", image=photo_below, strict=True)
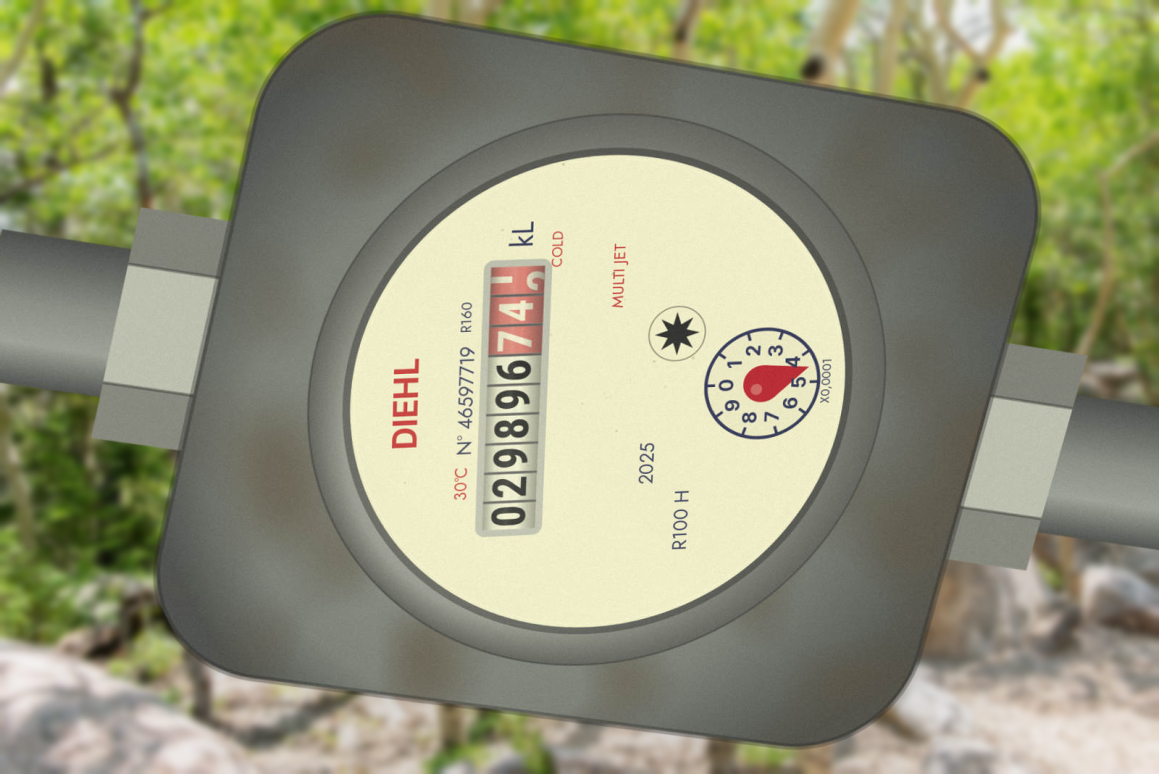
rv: kL 29896.7414
